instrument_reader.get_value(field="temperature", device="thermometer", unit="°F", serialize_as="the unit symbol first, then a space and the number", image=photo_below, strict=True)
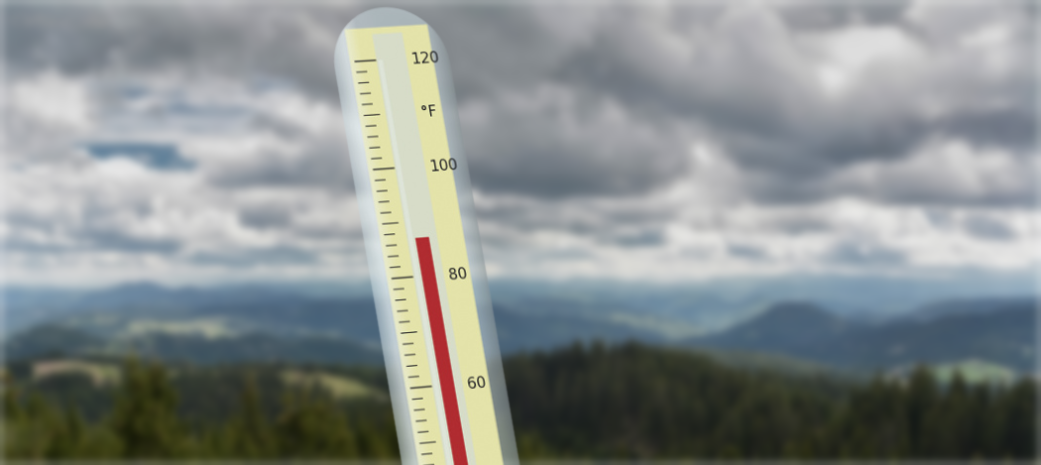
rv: °F 87
